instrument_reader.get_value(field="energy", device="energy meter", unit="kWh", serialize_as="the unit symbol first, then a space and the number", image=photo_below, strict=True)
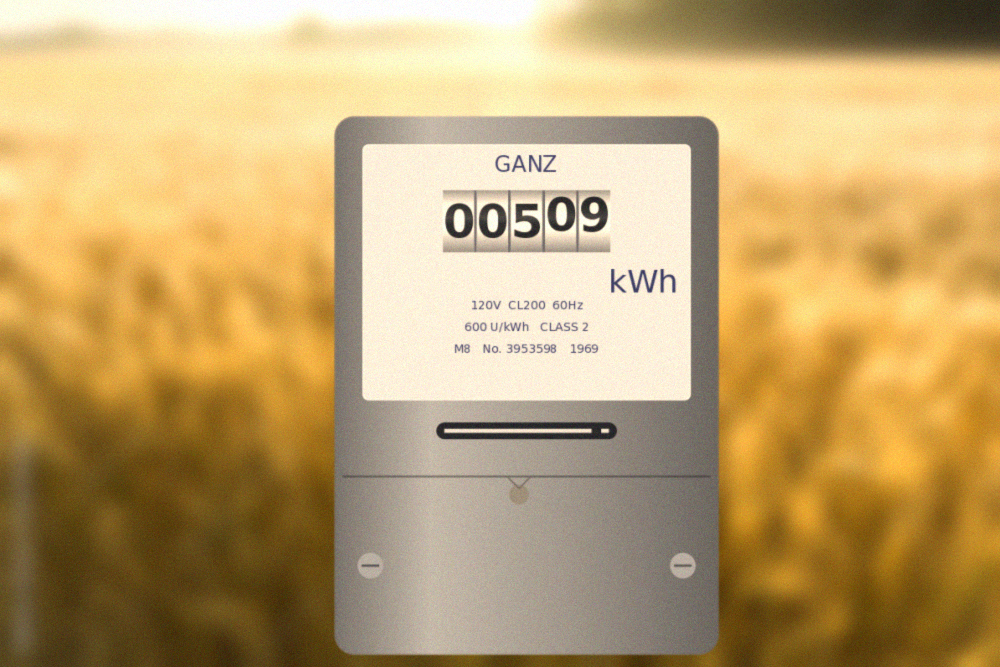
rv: kWh 509
